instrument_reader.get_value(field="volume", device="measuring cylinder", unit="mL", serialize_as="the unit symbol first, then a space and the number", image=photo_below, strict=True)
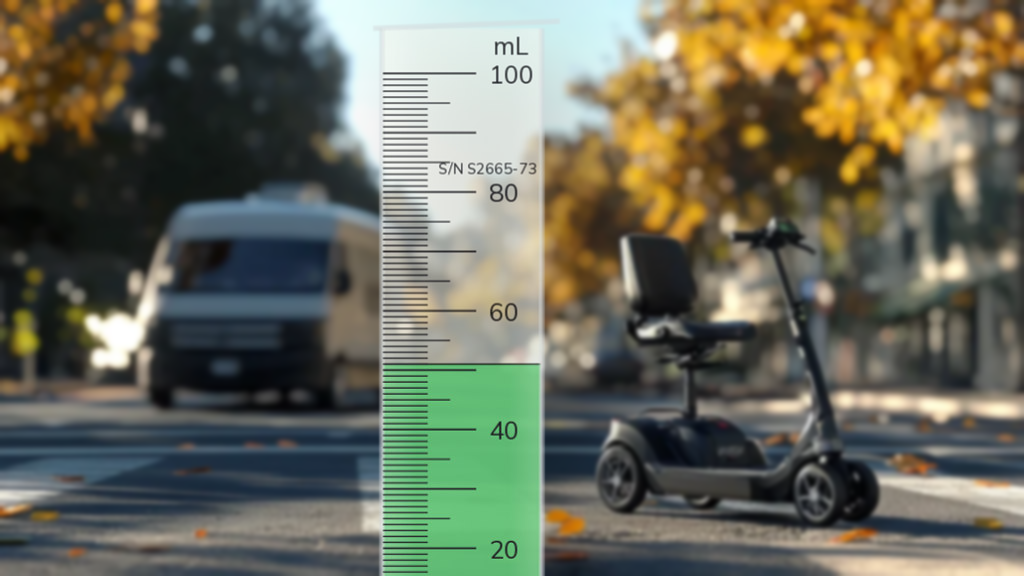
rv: mL 51
